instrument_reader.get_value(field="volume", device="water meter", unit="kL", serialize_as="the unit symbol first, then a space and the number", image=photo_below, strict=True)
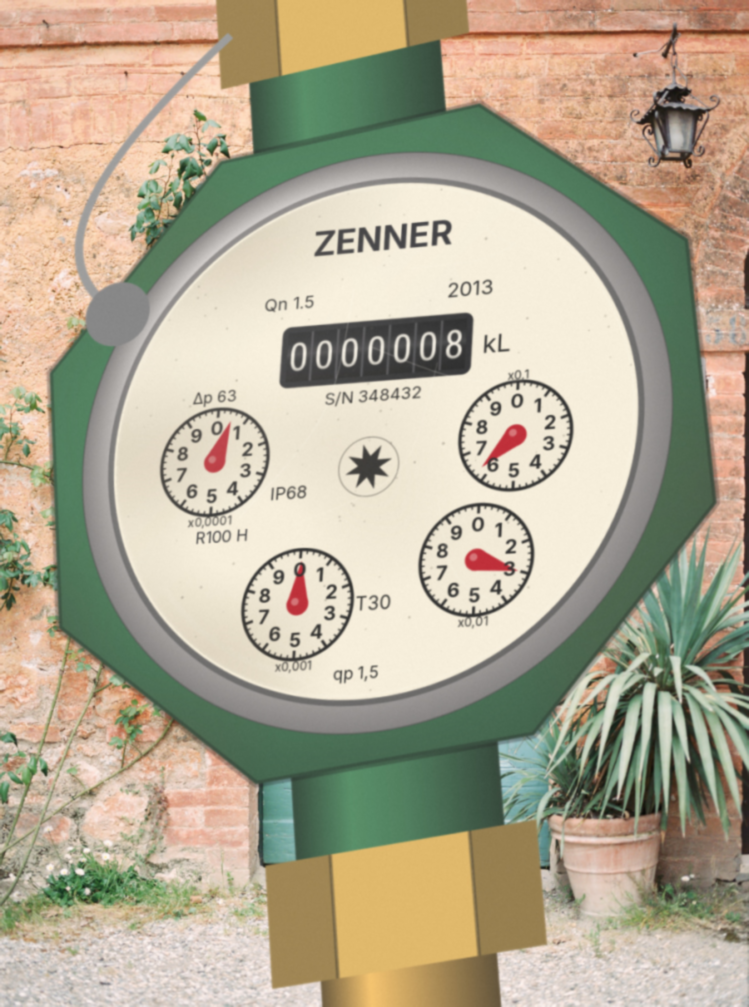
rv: kL 8.6300
